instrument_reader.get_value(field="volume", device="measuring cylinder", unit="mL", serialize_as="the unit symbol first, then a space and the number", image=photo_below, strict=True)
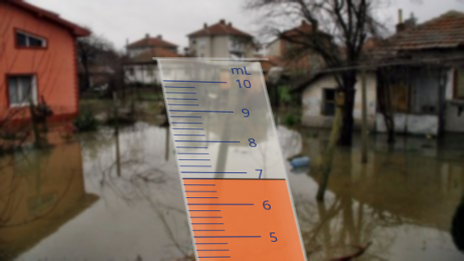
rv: mL 6.8
